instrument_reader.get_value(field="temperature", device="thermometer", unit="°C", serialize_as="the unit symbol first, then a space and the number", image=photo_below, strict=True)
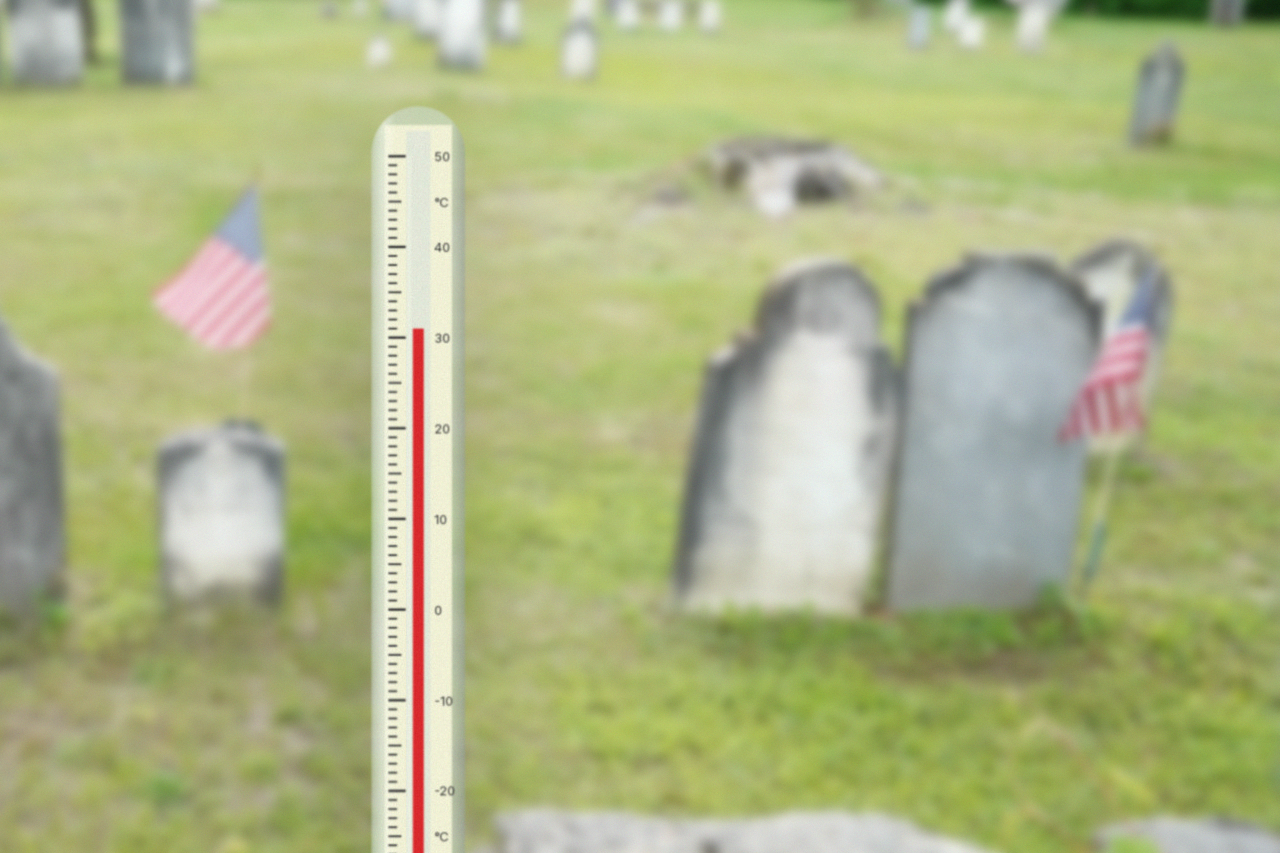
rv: °C 31
